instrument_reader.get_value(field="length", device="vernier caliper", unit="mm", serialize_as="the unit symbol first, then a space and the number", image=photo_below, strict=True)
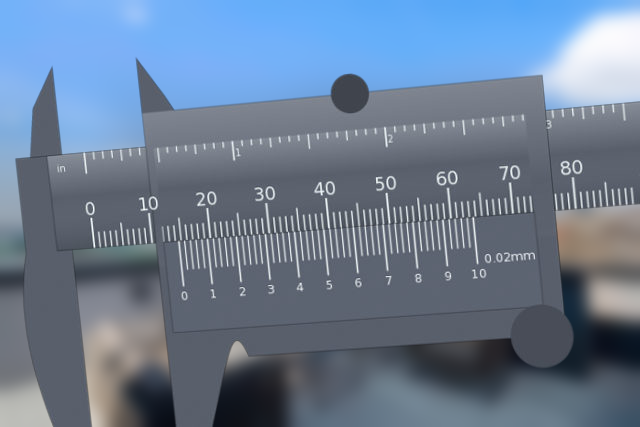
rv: mm 14.6
